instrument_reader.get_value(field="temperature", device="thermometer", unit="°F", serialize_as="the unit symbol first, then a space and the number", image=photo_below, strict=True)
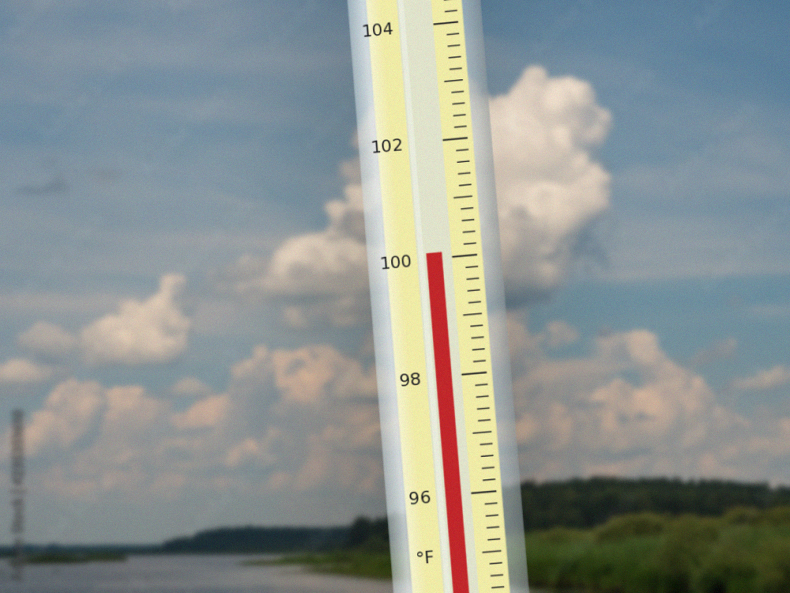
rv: °F 100.1
